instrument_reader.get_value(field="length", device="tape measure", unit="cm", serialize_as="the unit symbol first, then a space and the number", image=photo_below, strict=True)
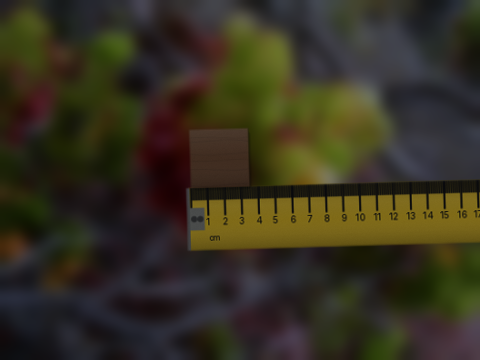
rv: cm 3.5
